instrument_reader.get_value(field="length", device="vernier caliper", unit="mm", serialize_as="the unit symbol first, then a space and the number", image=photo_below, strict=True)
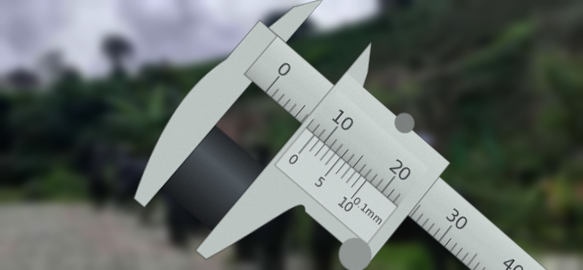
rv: mm 8.4
